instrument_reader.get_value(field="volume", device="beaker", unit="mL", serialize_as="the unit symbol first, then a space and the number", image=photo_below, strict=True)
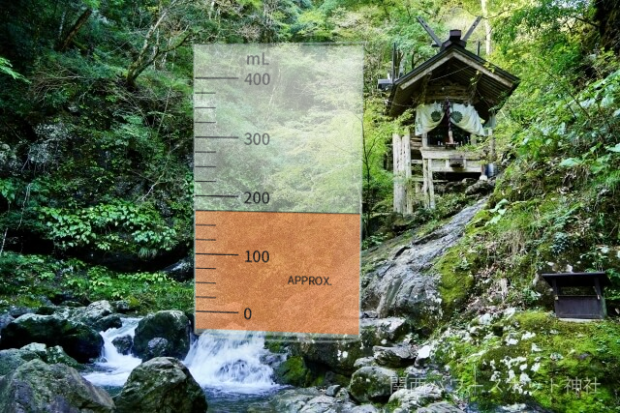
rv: mL 175
